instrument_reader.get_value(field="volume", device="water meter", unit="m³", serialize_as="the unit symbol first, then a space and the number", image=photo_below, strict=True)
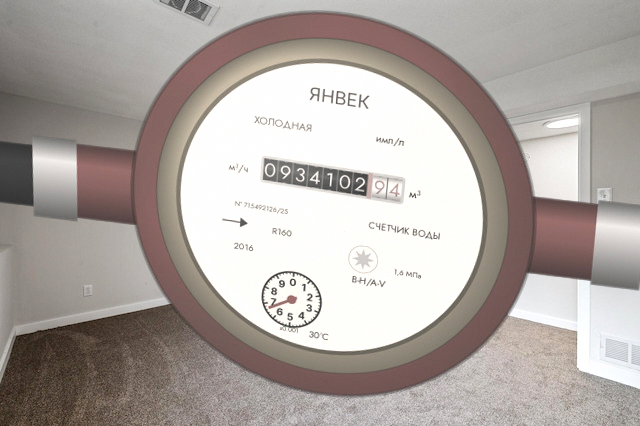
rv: m³ 934102.946
